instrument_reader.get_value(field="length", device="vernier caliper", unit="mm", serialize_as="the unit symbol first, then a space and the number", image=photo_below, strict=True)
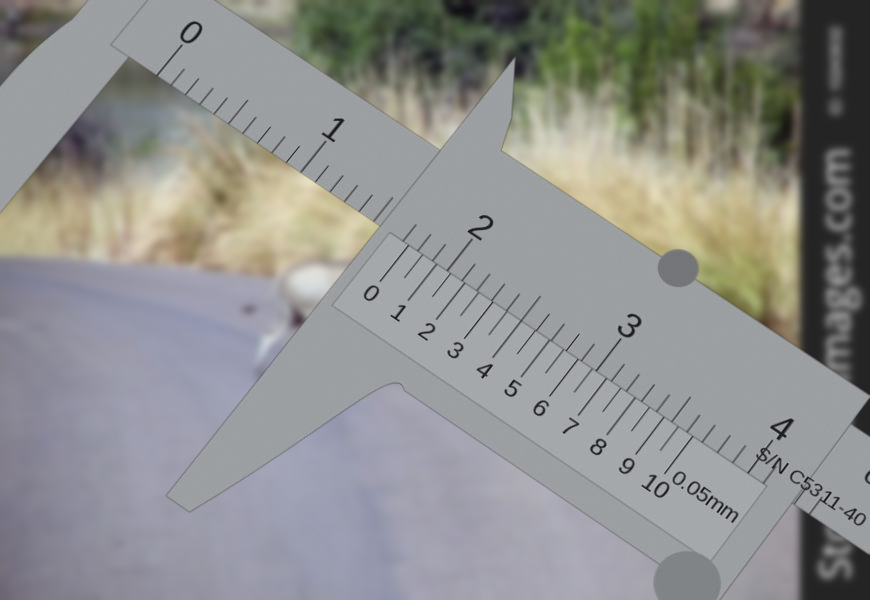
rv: mm 17.4
